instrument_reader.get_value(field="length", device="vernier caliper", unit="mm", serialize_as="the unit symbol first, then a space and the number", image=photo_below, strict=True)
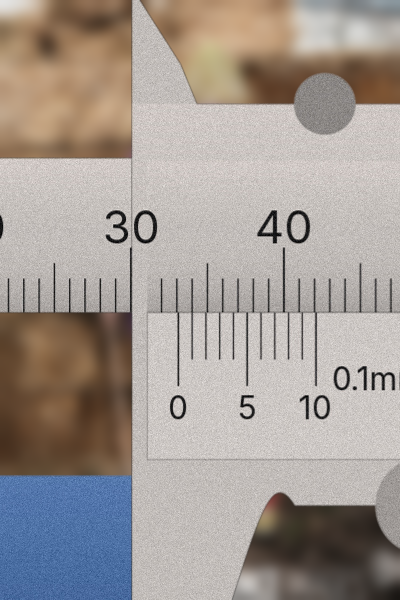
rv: mm 33.1
